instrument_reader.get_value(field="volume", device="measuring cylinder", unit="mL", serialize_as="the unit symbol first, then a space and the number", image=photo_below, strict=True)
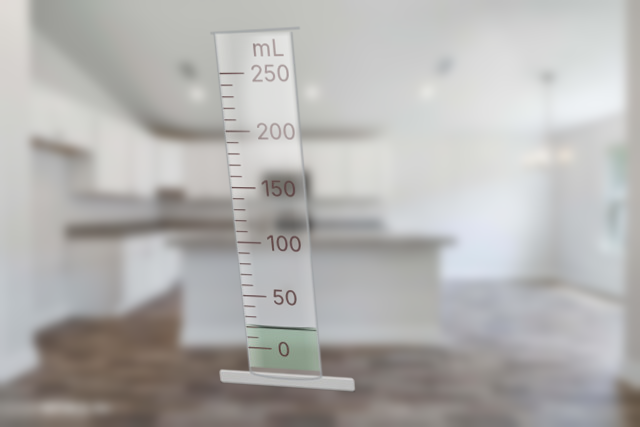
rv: mL 20
